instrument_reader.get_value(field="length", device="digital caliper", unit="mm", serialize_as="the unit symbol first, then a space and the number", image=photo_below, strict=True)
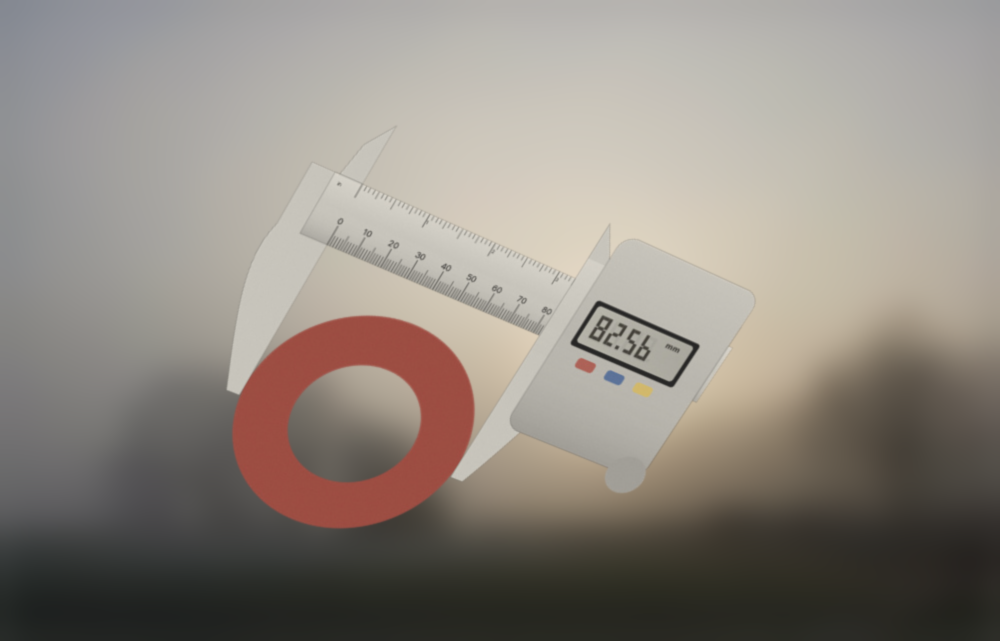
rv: mm 82.56
